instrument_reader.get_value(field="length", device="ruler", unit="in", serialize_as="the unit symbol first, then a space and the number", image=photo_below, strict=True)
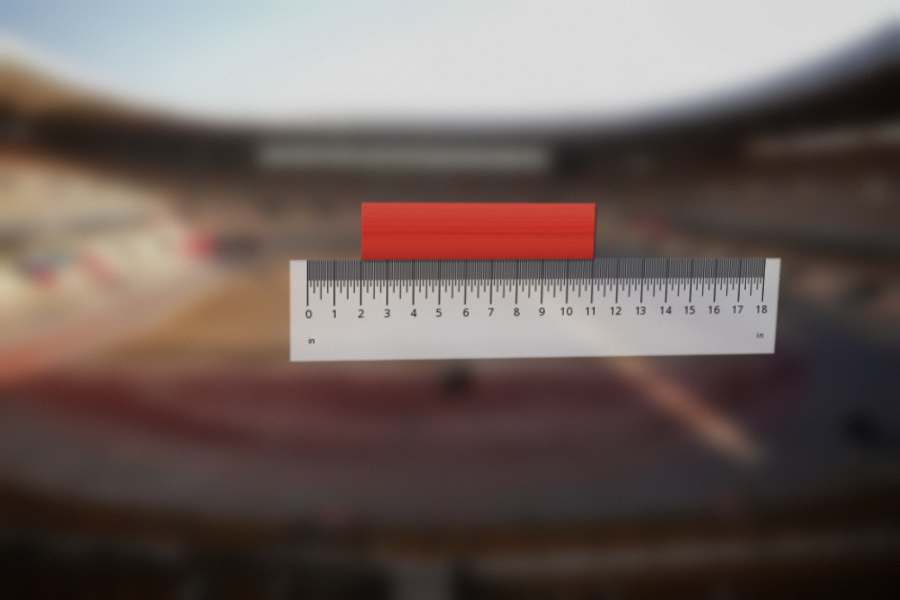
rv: in 9
